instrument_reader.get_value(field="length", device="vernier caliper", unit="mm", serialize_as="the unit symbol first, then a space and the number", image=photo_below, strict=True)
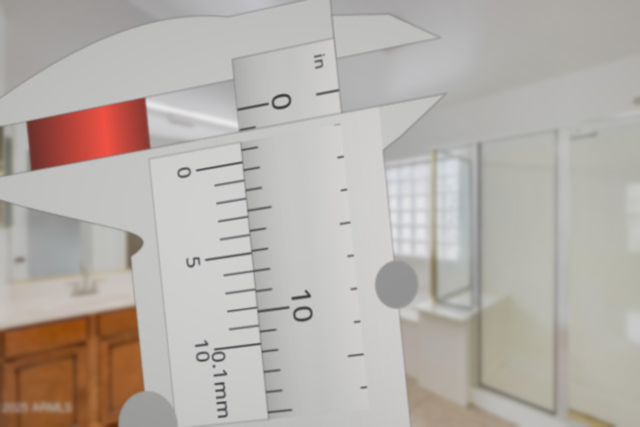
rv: mm 2.6
